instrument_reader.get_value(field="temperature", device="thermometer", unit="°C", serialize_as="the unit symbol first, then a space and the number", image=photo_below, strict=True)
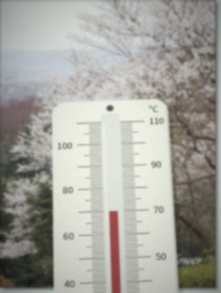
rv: °C 70
